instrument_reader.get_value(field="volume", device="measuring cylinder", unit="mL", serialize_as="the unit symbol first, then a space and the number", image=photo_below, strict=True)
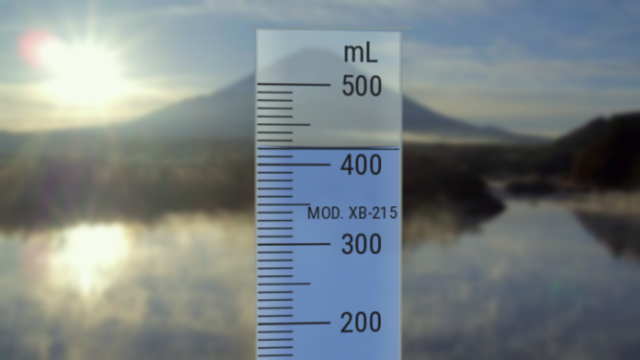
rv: mL 420
